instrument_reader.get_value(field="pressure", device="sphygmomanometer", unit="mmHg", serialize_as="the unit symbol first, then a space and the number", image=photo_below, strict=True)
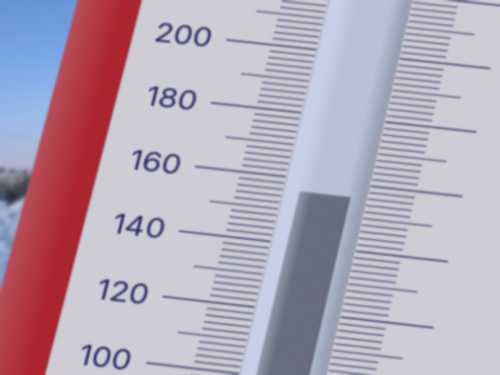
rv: mmHg 156
